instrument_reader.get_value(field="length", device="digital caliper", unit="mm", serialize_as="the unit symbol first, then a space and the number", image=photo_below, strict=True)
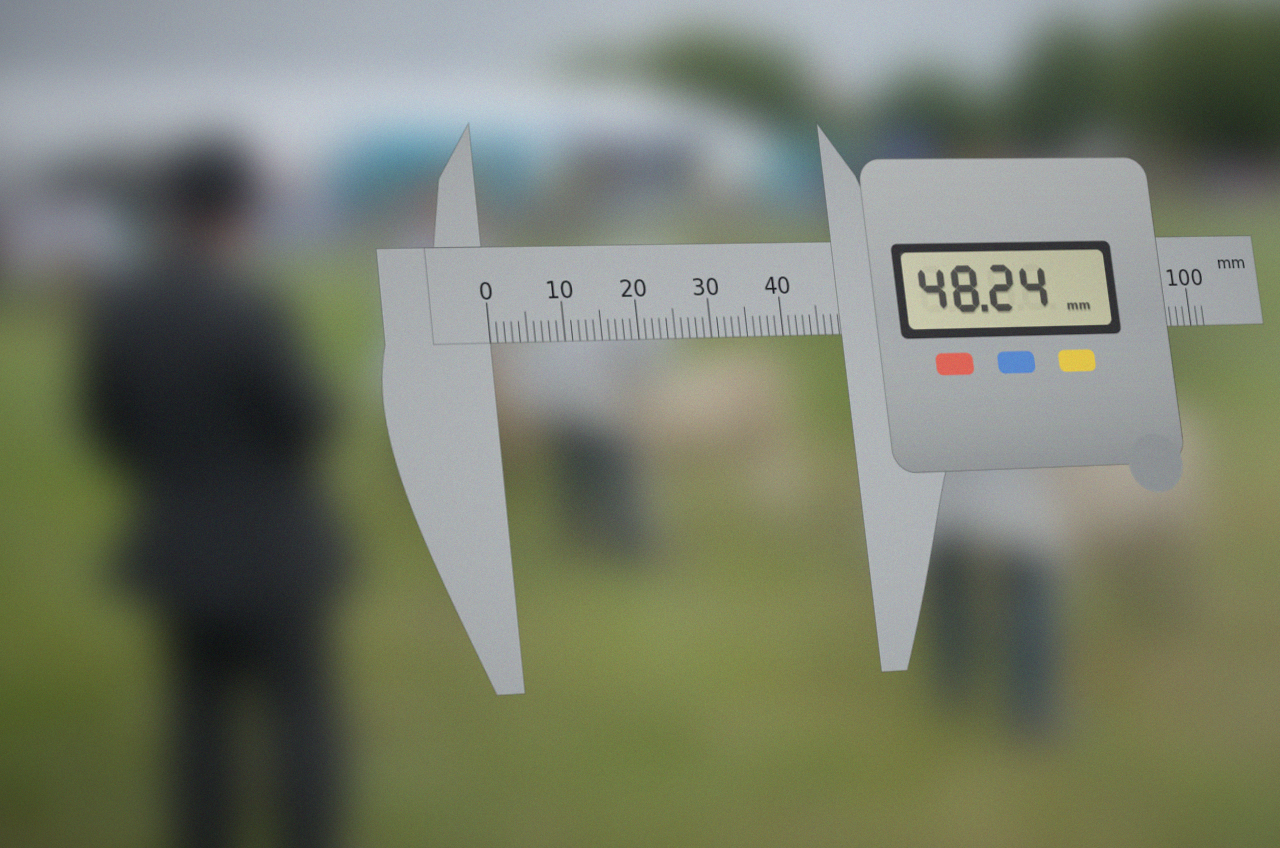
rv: mm 48.24
